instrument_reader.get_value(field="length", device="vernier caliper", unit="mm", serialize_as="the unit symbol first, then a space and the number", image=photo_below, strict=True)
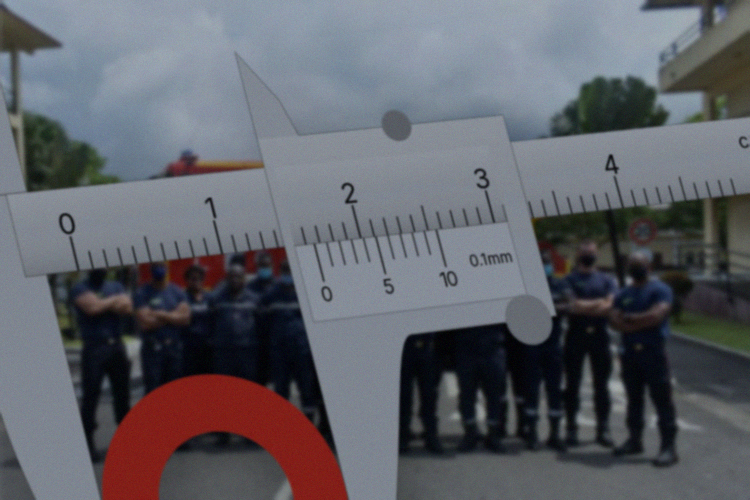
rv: mm 16.6
